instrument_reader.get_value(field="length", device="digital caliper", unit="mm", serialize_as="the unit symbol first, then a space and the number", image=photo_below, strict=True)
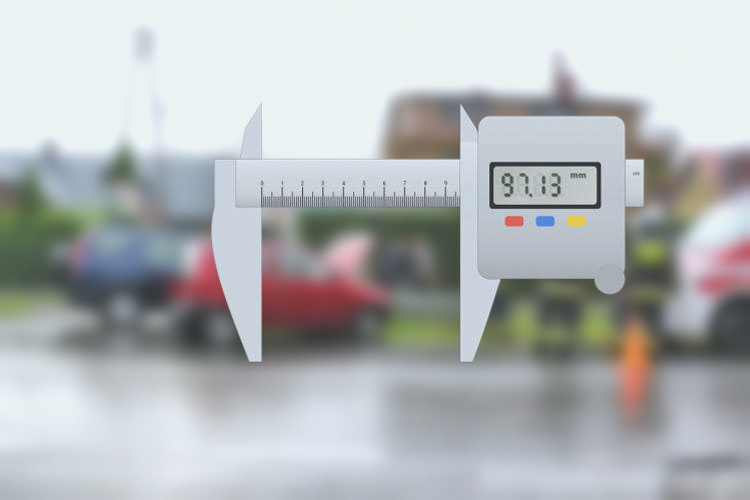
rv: mm 97.13
